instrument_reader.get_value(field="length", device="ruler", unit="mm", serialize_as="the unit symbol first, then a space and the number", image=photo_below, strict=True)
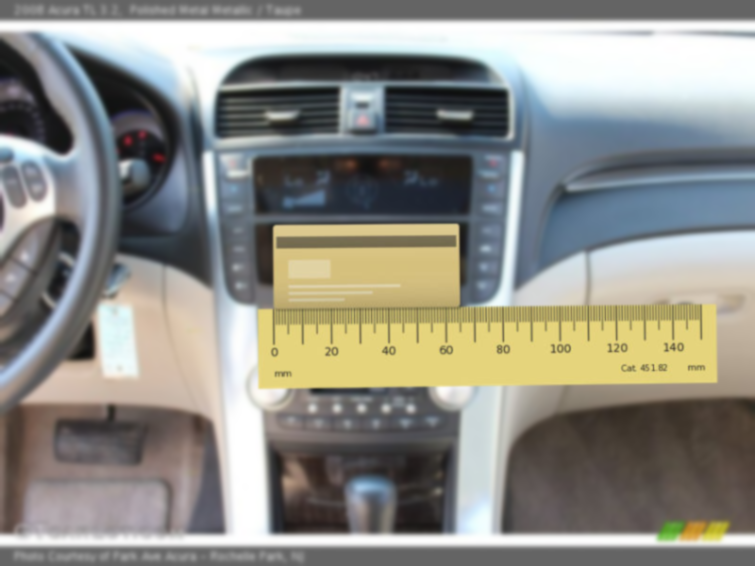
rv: mm 65
